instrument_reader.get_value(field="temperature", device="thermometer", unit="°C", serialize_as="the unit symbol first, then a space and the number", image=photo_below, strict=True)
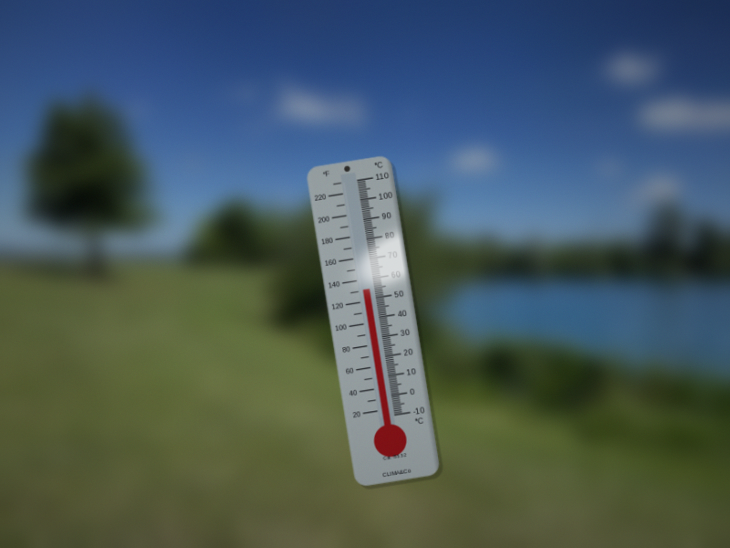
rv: °C 55
